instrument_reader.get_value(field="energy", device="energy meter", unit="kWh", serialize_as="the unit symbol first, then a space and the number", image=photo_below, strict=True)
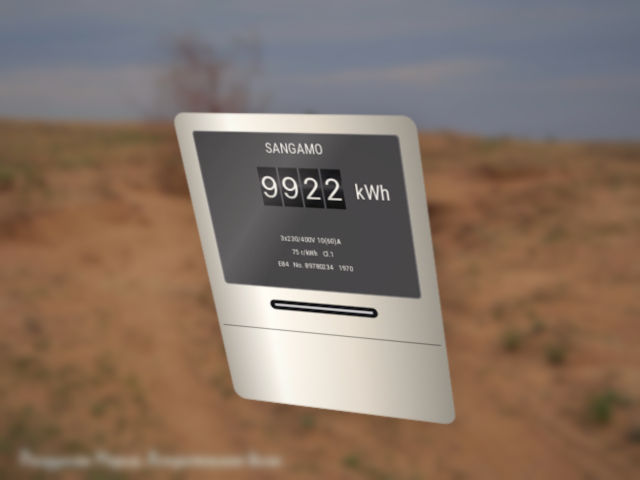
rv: kWh 9922
